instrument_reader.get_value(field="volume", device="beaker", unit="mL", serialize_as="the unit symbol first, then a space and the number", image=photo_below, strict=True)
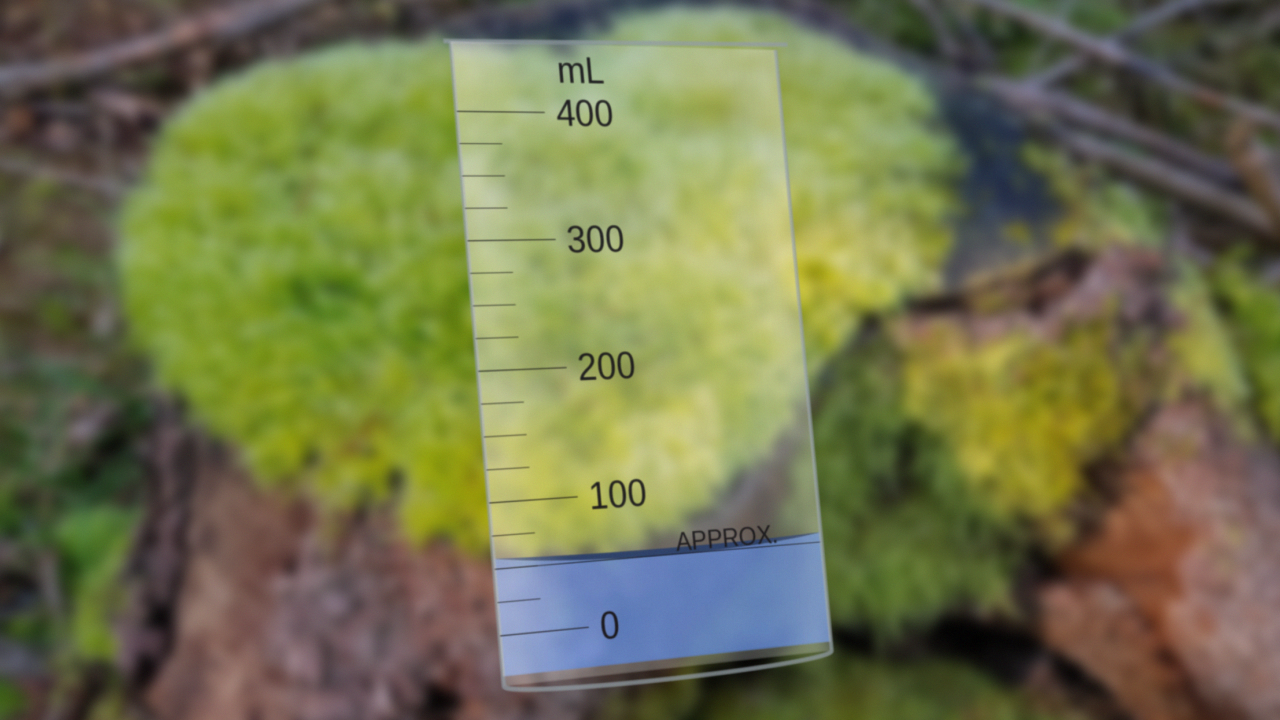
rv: mL 50
